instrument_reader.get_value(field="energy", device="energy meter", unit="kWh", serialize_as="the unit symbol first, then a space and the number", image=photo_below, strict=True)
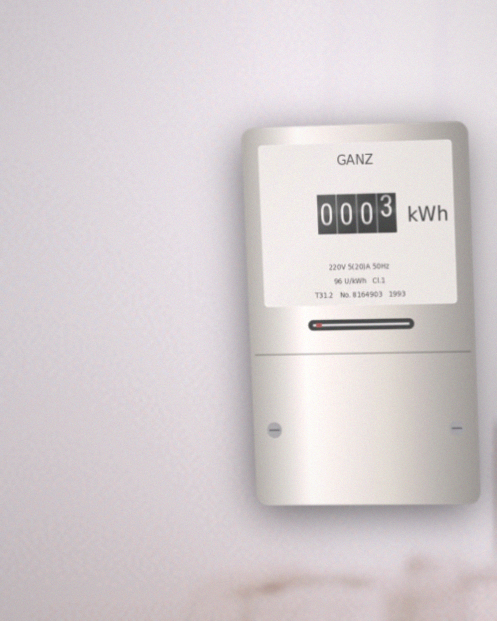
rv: kWh 3
